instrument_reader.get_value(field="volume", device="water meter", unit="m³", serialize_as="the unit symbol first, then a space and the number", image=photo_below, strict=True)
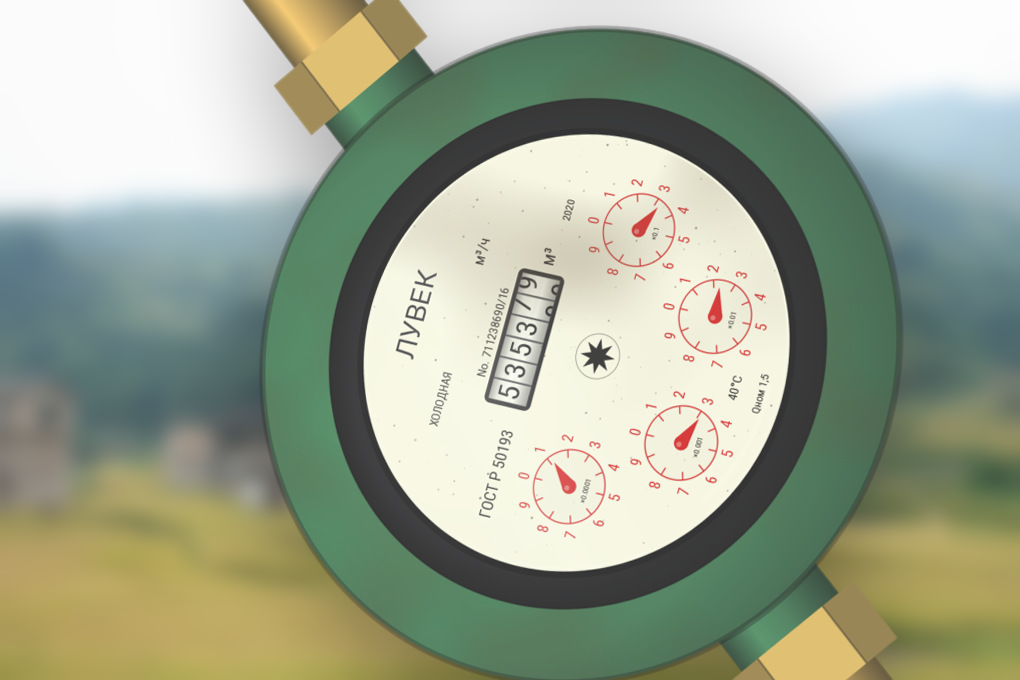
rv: m³ 535379.3231
